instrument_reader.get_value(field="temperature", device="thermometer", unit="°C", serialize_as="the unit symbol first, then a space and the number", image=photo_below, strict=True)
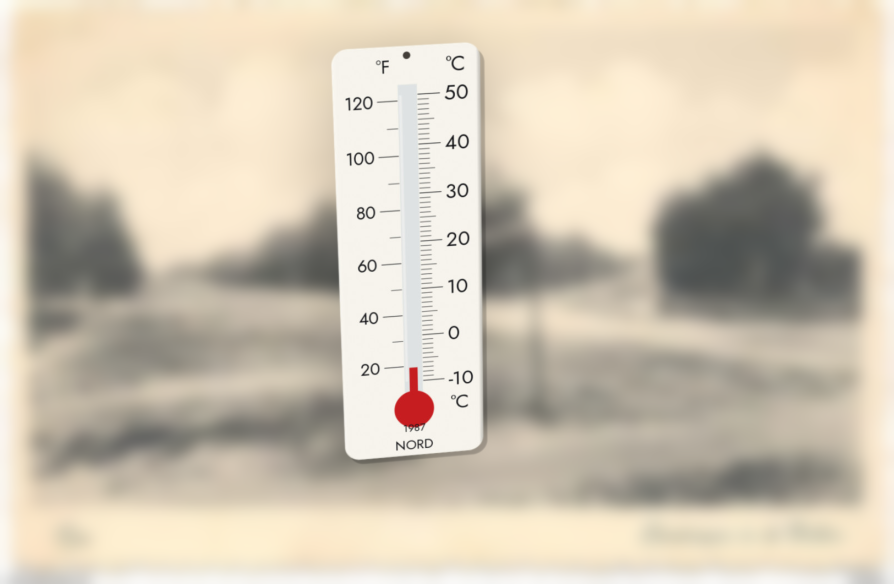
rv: °C -7
